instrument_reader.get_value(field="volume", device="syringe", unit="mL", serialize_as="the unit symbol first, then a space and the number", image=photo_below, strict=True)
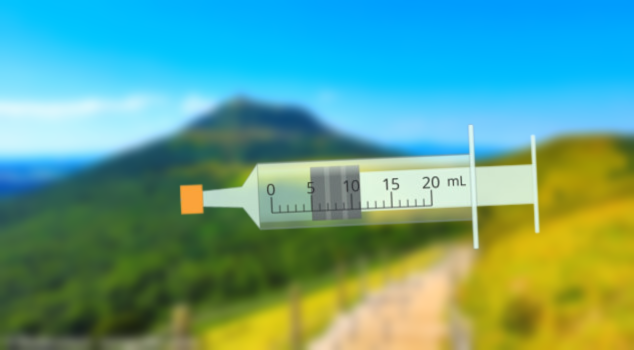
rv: mL 5
